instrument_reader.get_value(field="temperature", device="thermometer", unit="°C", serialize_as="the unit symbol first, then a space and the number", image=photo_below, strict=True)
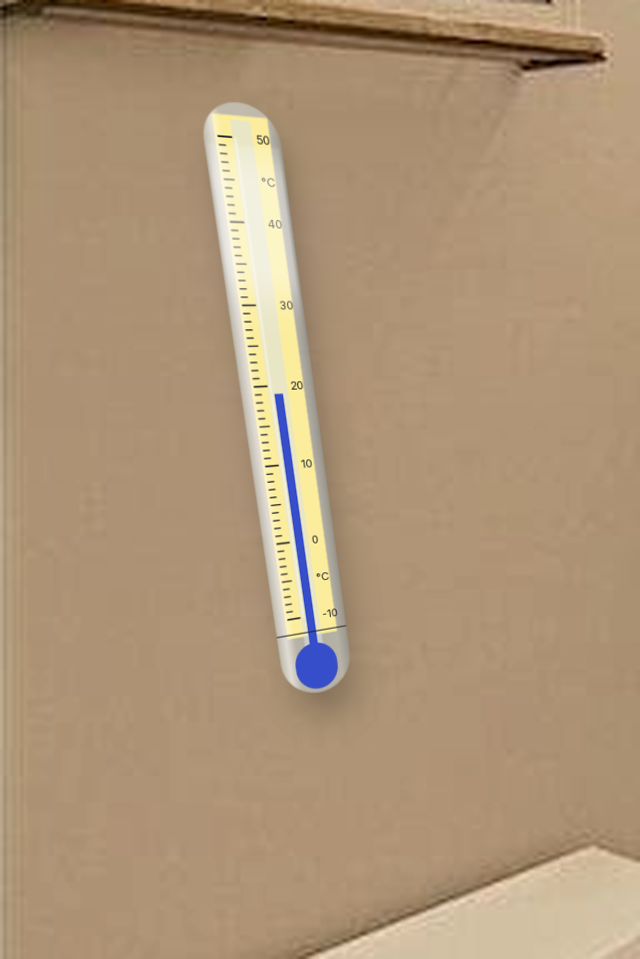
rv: °C 19
